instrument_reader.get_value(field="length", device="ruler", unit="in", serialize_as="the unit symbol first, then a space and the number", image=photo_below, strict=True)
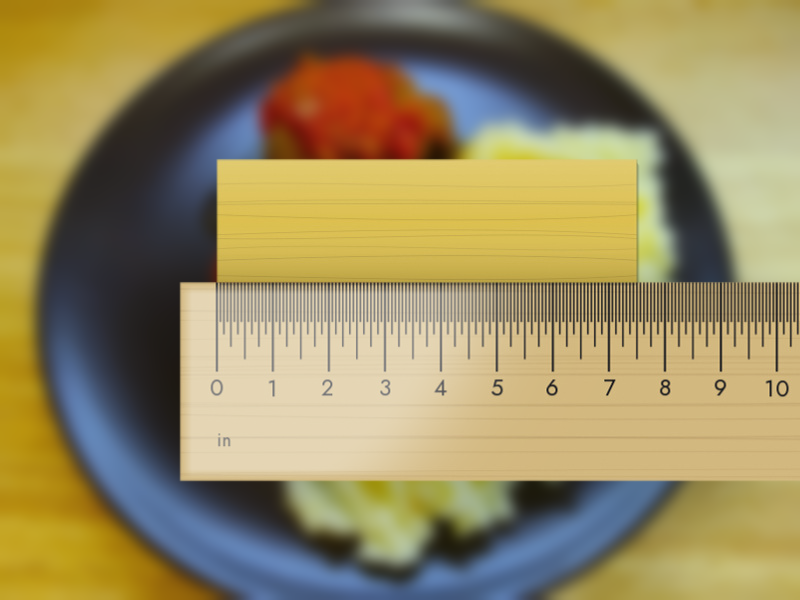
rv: in 7.5
